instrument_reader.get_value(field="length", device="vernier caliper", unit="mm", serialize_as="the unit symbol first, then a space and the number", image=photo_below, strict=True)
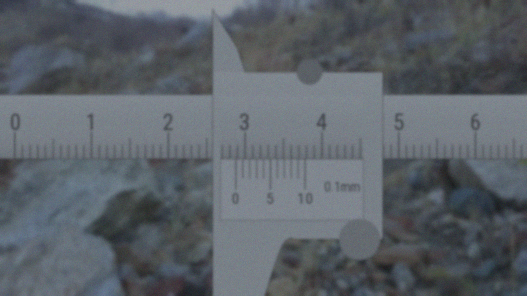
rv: mm 28.8
